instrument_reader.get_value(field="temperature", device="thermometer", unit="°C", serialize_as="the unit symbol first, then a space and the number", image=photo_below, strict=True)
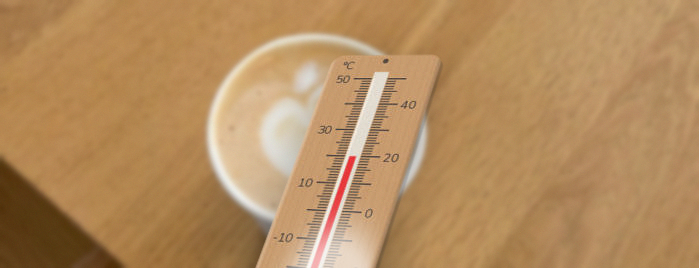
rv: °C 20
